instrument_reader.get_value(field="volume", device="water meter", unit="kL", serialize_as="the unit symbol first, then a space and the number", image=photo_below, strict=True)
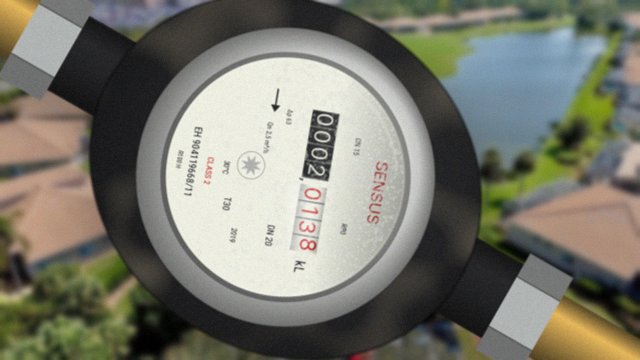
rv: kL 2.0138
